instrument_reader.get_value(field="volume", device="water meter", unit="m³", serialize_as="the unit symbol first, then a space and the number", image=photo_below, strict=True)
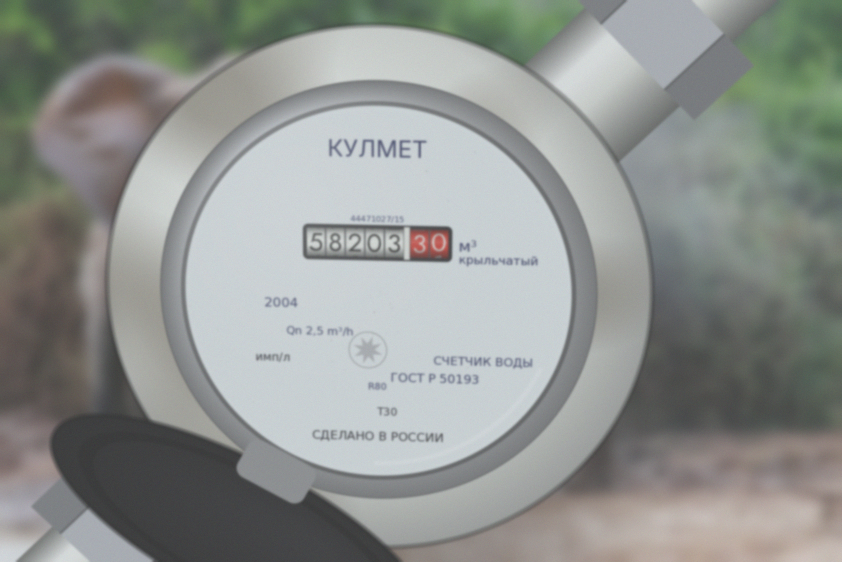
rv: m³ 58203.30
